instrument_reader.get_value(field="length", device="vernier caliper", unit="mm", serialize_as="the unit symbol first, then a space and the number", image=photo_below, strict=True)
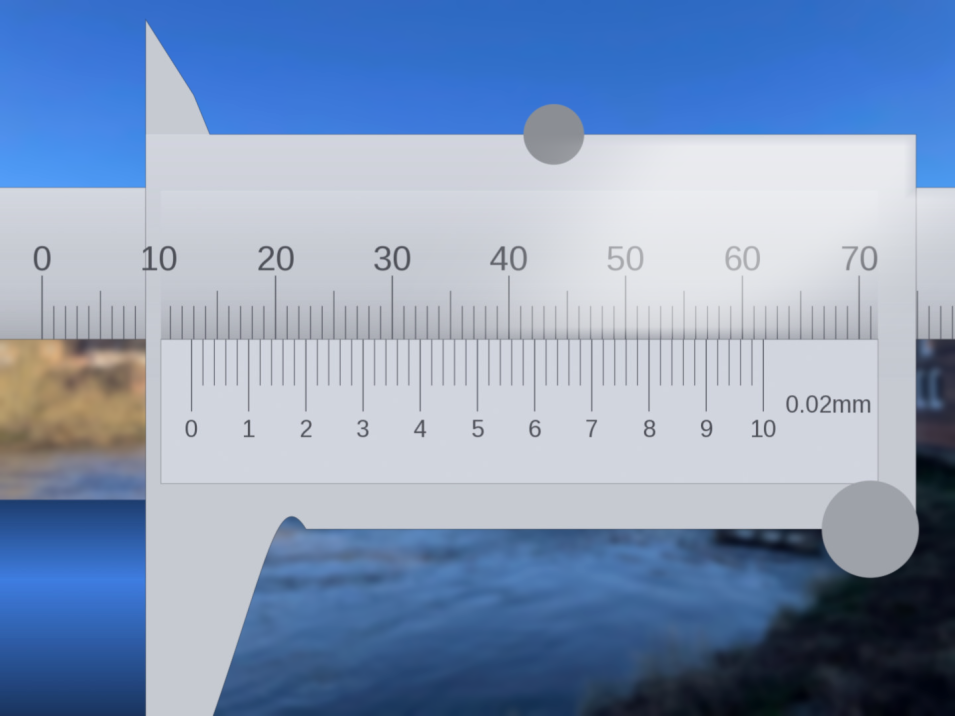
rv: mm 12.8
